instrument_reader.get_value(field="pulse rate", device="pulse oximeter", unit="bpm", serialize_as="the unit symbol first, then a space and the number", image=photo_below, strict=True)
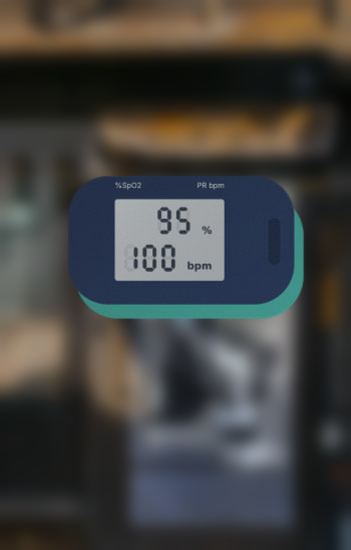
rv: bpm 100
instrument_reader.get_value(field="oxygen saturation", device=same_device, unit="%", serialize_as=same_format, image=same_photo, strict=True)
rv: % 95
